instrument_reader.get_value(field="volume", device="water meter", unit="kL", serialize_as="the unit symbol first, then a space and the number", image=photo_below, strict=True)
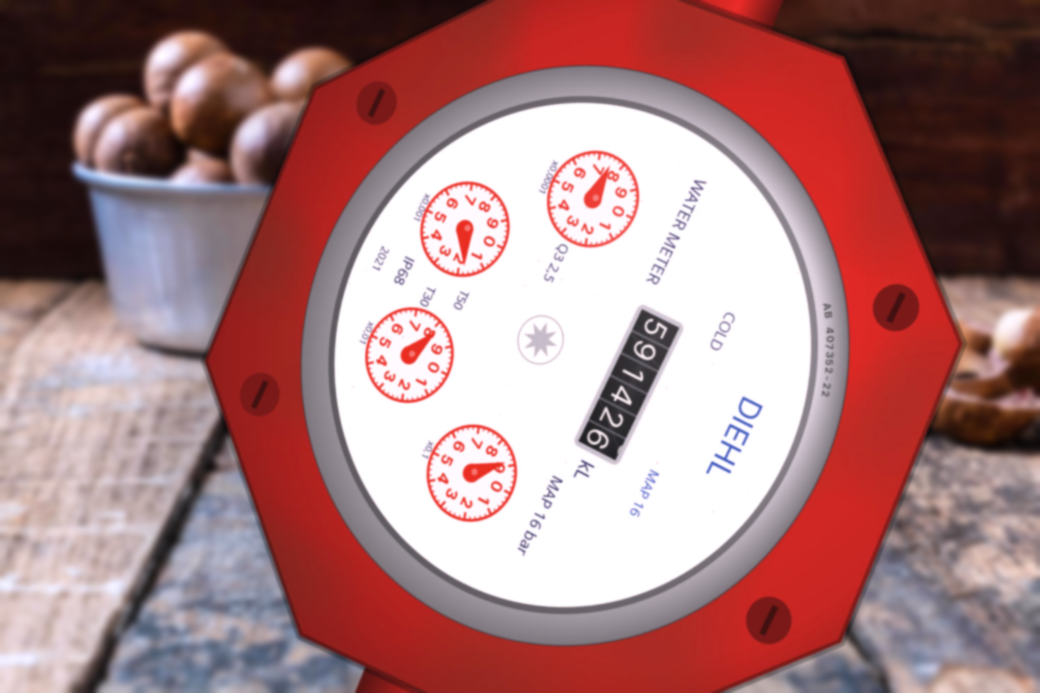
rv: kL 591425.8817
